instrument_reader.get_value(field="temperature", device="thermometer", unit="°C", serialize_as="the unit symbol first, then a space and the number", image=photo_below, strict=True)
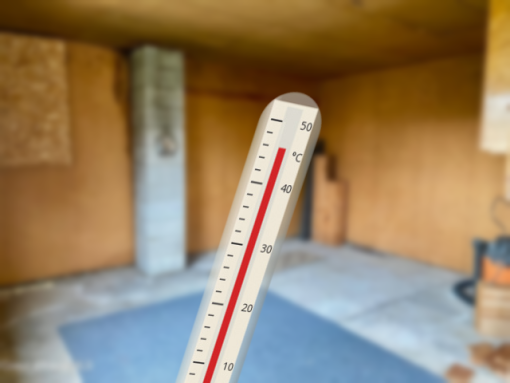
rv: °C 46
